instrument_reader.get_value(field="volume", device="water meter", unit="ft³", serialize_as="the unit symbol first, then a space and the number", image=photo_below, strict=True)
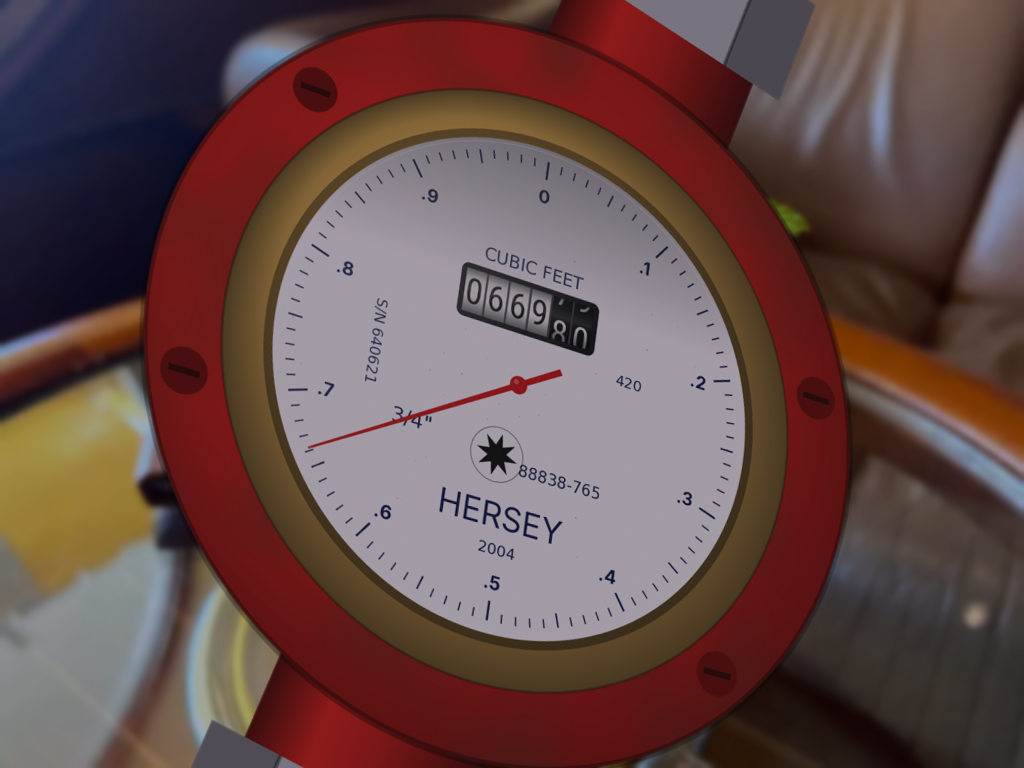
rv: ft³ 66979.66
